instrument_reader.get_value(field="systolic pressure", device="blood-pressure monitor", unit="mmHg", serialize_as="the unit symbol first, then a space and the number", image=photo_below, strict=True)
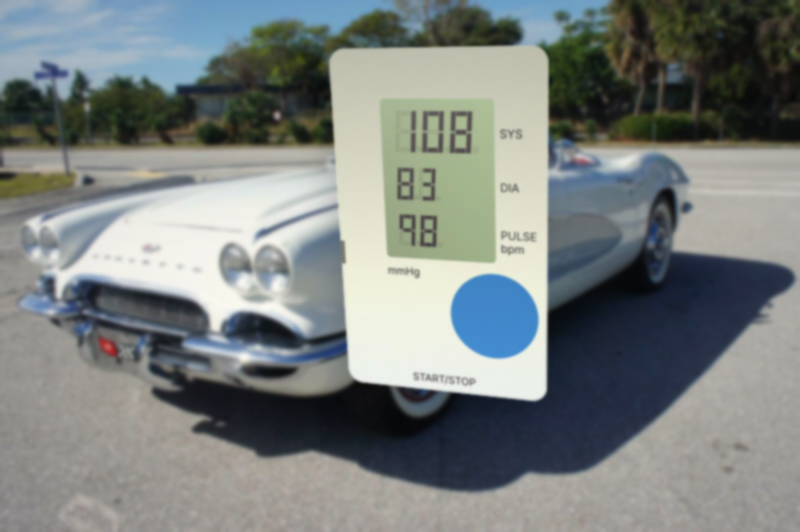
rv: mmHg 108
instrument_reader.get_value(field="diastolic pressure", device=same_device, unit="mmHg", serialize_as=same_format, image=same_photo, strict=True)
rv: mmHg 83
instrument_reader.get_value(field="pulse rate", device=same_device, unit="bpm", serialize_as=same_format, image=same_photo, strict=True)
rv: bpm 98
